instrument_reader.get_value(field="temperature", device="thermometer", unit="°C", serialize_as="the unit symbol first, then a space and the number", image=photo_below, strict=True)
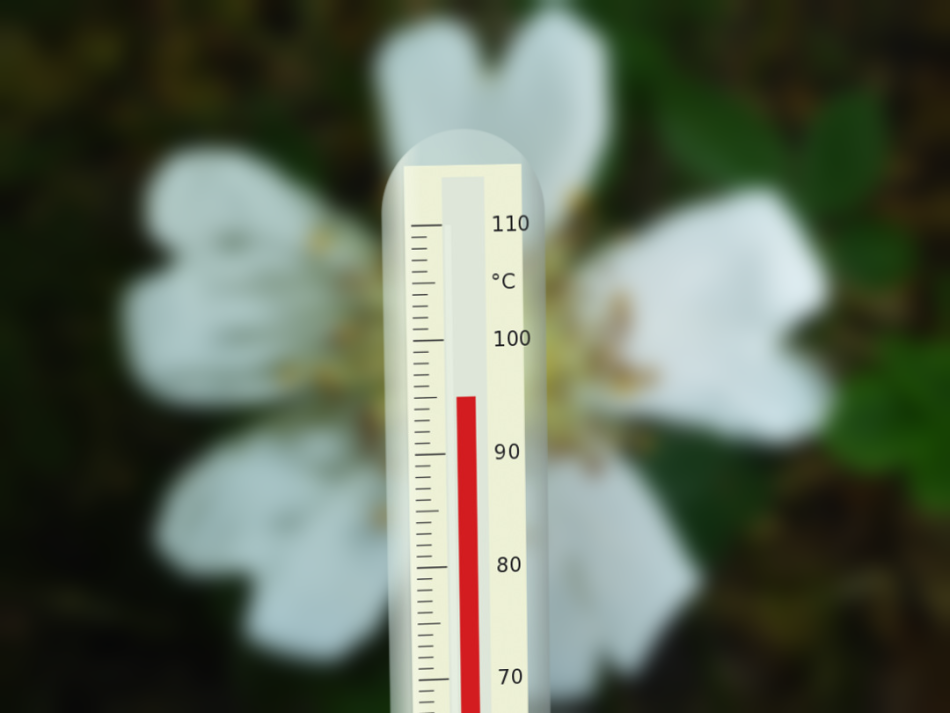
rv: °C 95
